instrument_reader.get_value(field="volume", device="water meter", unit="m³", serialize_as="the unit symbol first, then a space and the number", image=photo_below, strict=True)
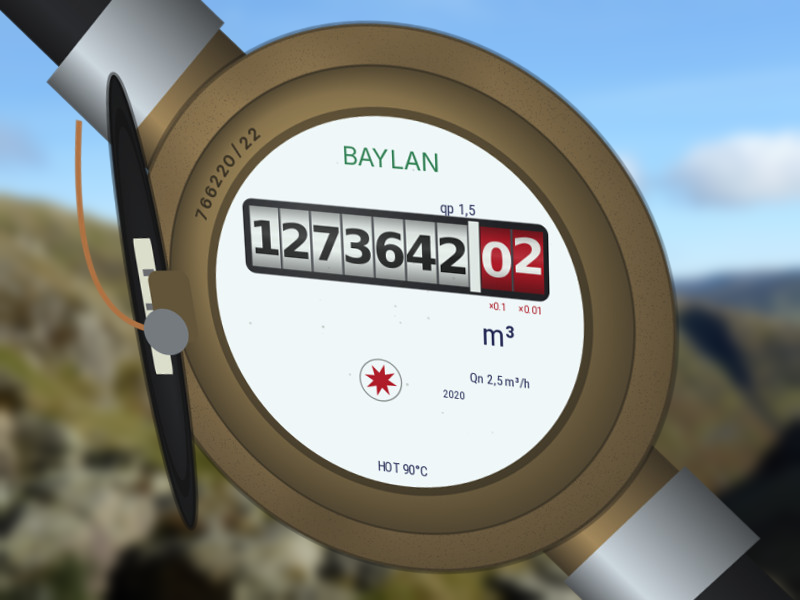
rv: m³ 1273642.02
